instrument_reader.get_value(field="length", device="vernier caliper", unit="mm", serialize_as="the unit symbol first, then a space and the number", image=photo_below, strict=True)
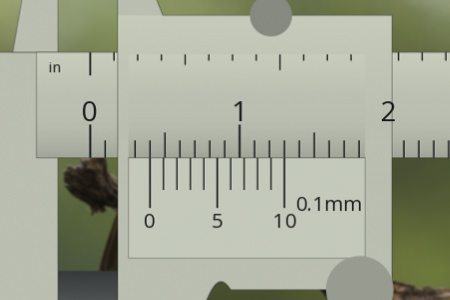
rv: mm 4.0
